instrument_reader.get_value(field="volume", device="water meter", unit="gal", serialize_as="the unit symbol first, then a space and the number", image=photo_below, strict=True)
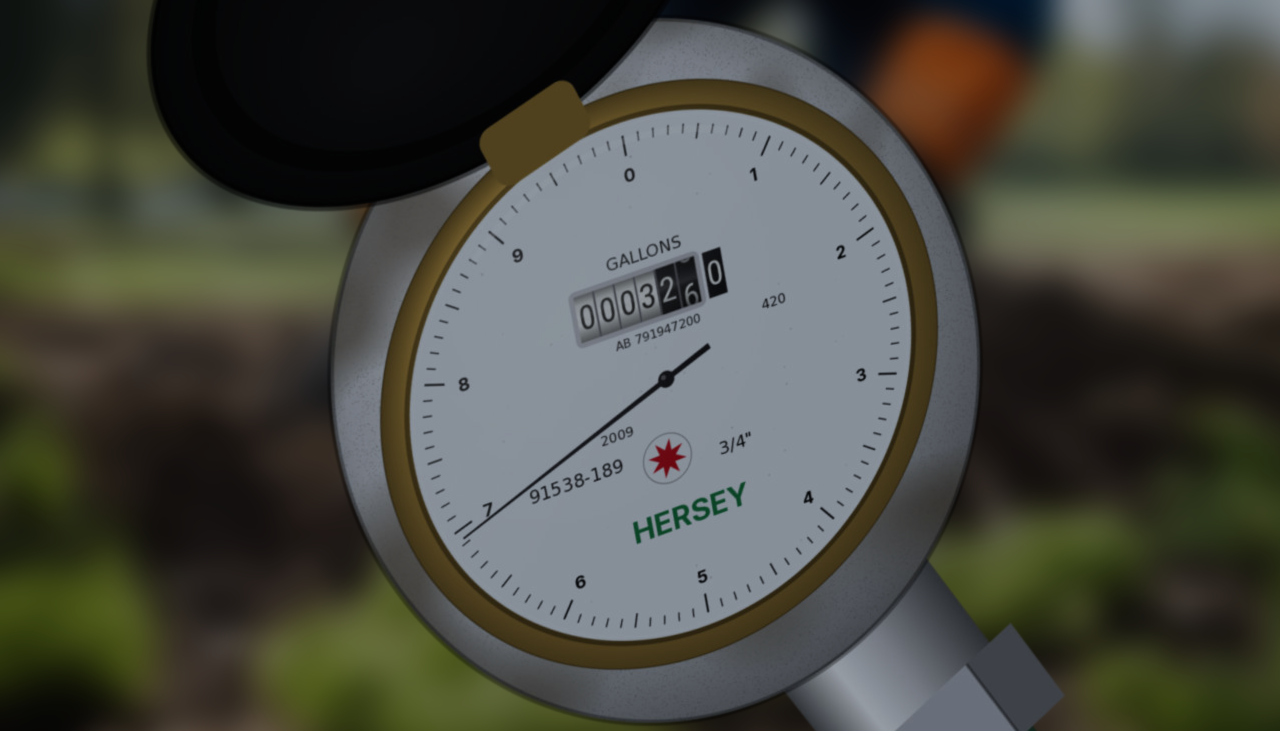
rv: gal 3256.9
